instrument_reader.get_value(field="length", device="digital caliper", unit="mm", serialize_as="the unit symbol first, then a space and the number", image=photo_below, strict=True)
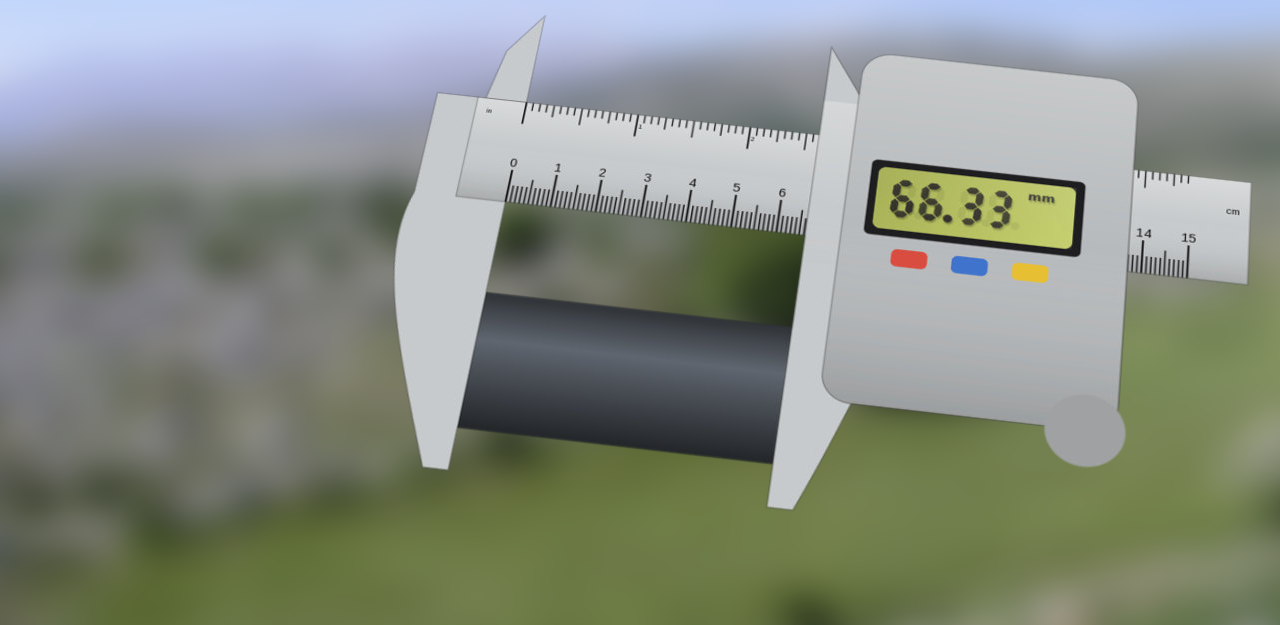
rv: mm 66.33
